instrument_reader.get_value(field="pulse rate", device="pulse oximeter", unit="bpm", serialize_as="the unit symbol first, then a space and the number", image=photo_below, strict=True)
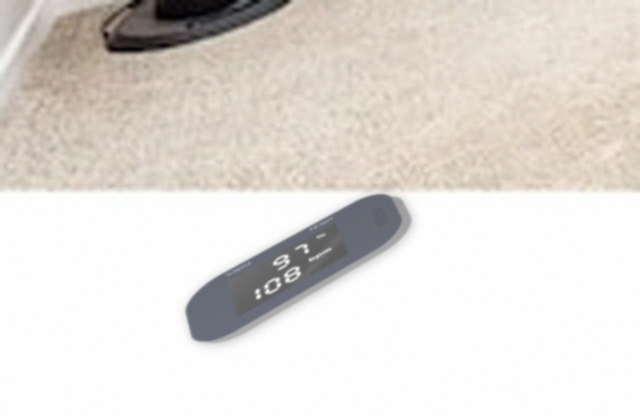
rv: bpm 108
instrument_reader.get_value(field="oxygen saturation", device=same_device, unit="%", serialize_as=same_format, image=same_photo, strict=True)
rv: % 97
